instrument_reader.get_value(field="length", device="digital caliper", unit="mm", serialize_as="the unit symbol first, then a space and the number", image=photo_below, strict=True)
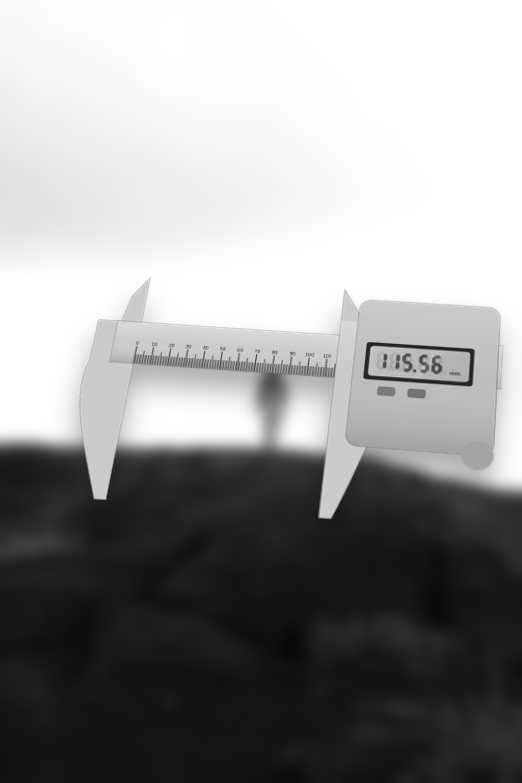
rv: mm 115.56
